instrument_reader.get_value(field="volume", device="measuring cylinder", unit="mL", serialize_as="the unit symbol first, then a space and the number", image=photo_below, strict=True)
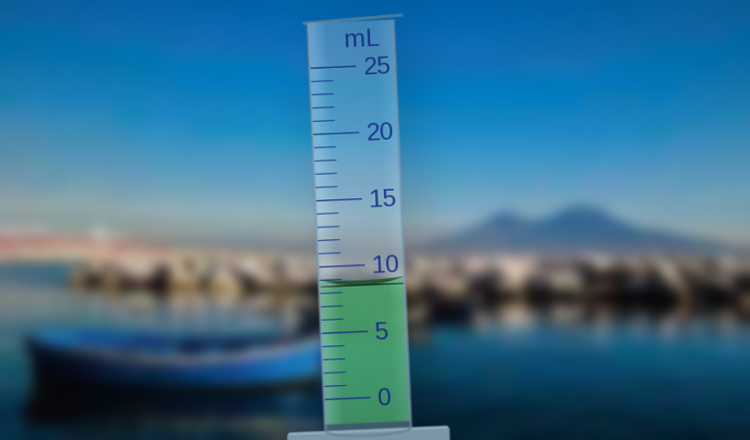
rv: mL 8.5
